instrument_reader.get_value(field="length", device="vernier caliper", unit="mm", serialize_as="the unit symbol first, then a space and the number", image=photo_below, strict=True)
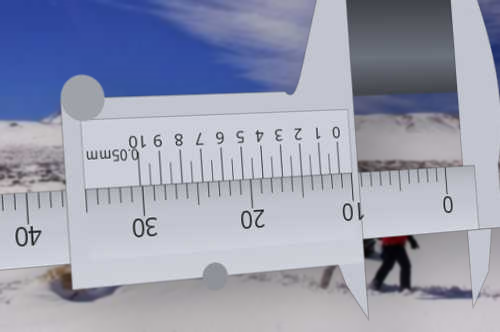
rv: mm 11.2
